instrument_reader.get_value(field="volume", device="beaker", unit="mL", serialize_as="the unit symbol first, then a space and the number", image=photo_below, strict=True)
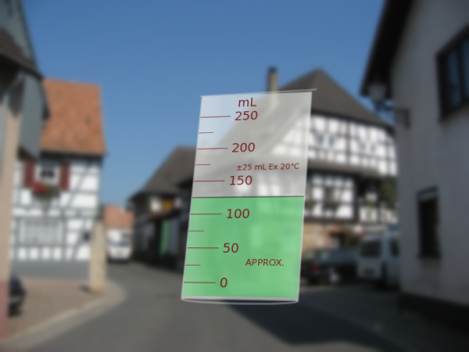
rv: mL 125
